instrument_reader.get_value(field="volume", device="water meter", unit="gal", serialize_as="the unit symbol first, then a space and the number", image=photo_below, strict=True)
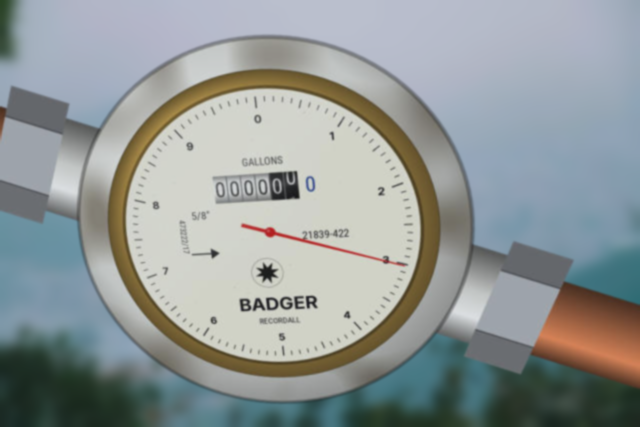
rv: gal 3.0
